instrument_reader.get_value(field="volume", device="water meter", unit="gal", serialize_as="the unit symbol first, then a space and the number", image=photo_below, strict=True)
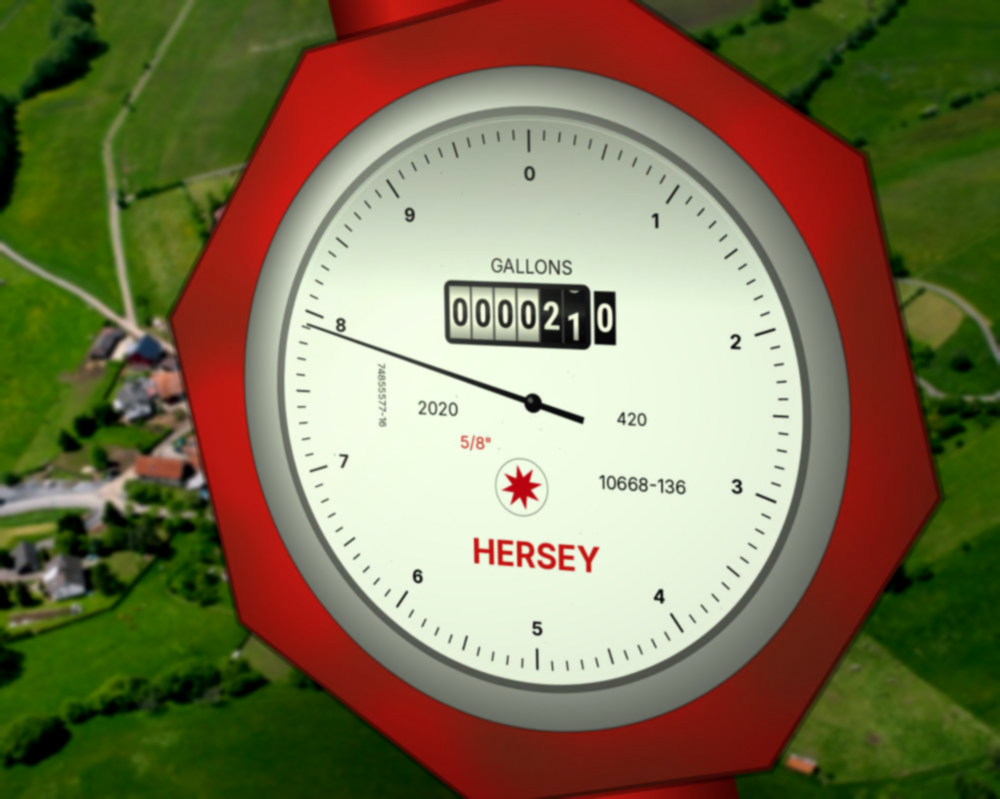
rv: gal 207.9
